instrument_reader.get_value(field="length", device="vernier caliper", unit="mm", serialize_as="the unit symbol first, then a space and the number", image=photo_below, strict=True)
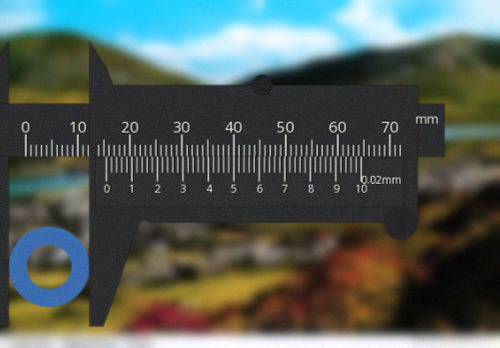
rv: mm 15.5
